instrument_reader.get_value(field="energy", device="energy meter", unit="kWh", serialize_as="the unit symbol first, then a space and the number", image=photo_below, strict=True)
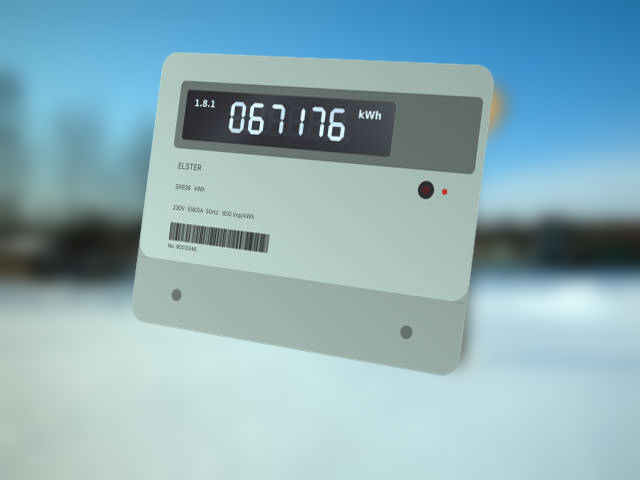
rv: kWh 67176
